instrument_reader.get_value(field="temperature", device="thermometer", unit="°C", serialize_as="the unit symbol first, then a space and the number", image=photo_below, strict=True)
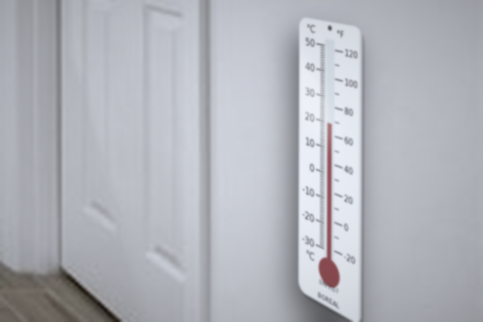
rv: °C 20
